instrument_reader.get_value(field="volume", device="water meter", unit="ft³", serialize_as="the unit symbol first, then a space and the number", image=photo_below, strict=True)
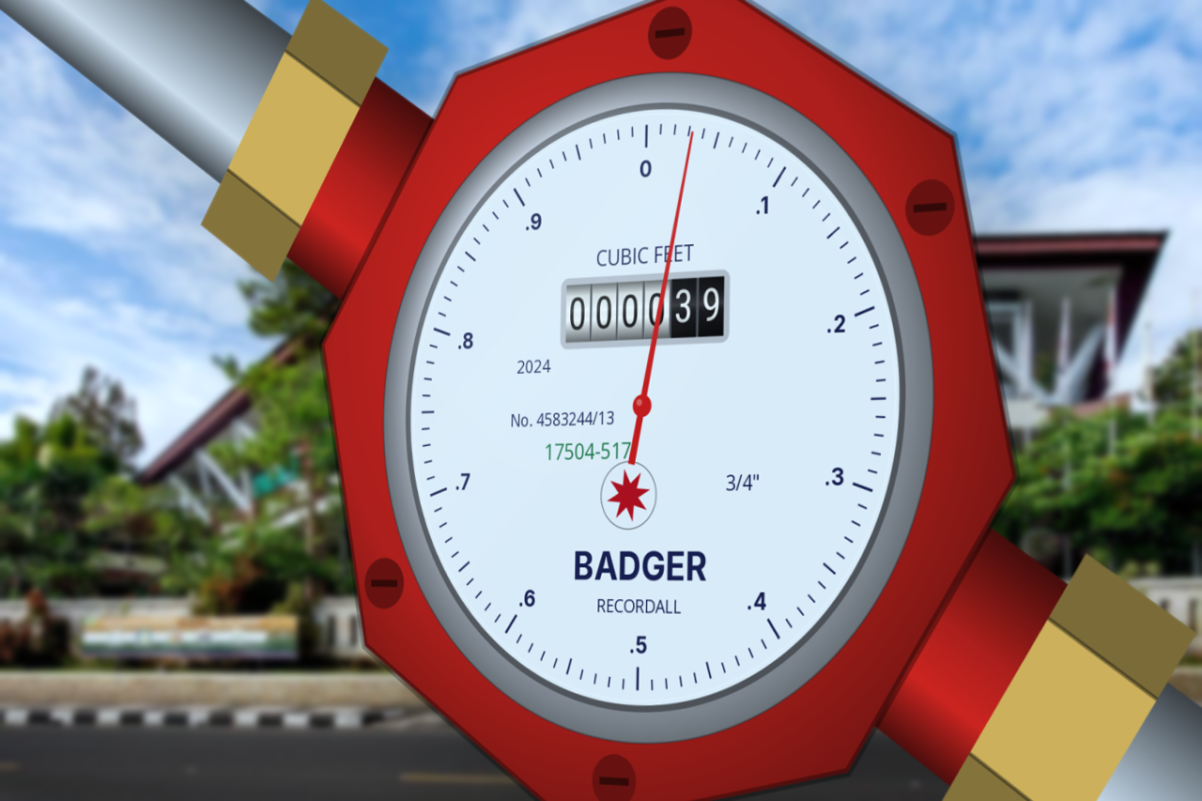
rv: ft³ 39.03
